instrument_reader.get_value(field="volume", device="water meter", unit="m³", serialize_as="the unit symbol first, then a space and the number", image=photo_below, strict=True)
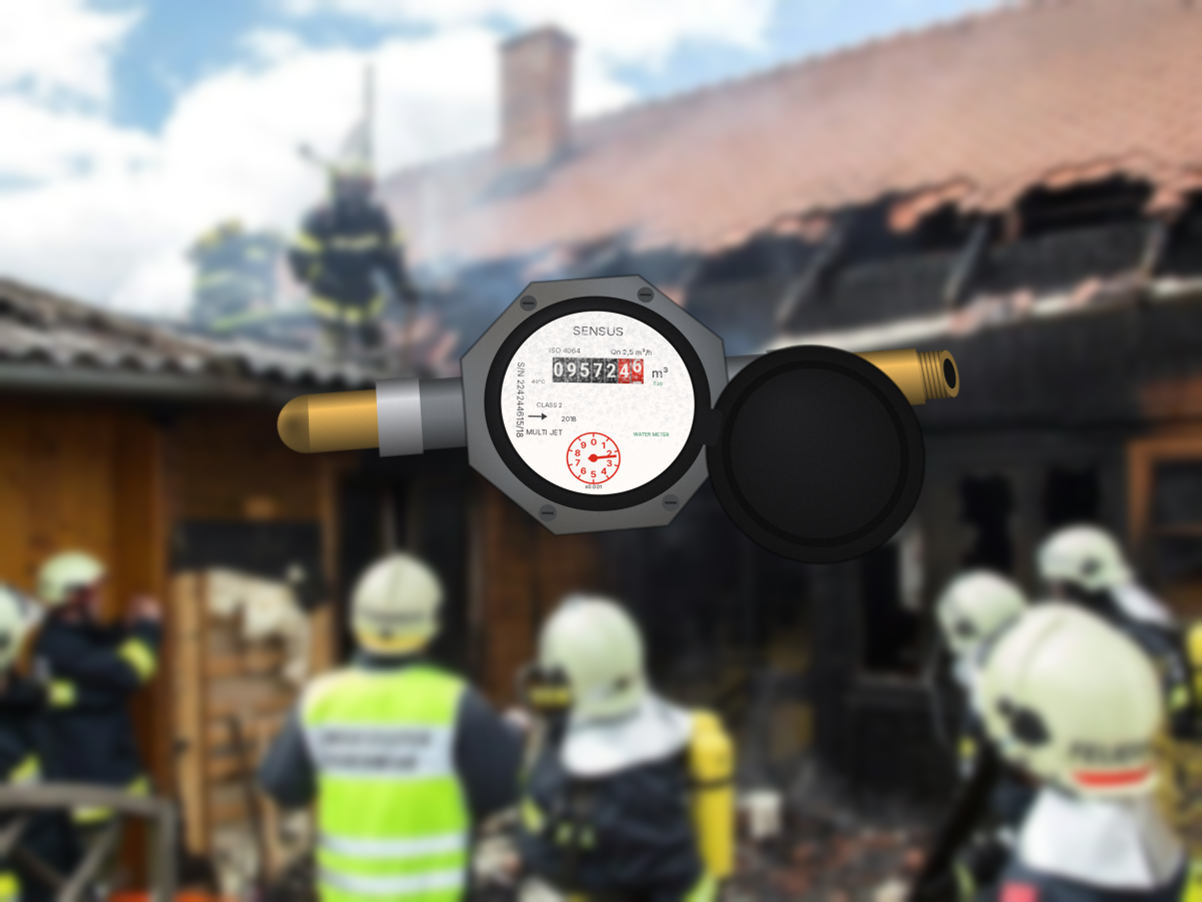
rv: m³ 9572.462
